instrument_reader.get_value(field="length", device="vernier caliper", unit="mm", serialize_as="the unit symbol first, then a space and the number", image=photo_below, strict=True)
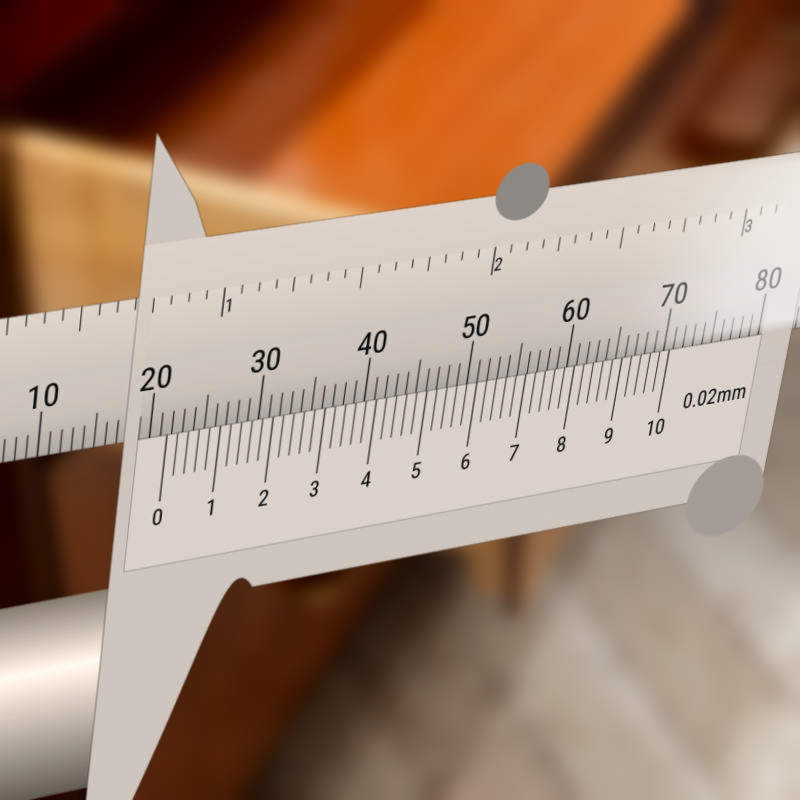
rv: mm 21.6
